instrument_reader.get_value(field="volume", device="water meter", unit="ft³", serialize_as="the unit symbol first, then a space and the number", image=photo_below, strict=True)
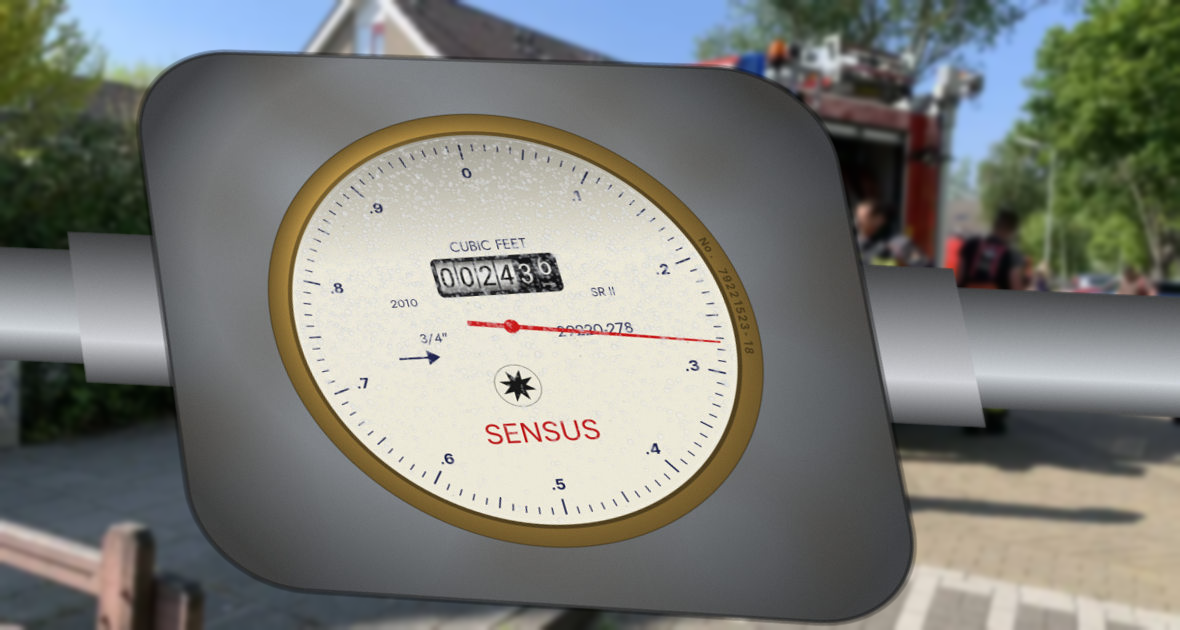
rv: ft³ 2436.27
